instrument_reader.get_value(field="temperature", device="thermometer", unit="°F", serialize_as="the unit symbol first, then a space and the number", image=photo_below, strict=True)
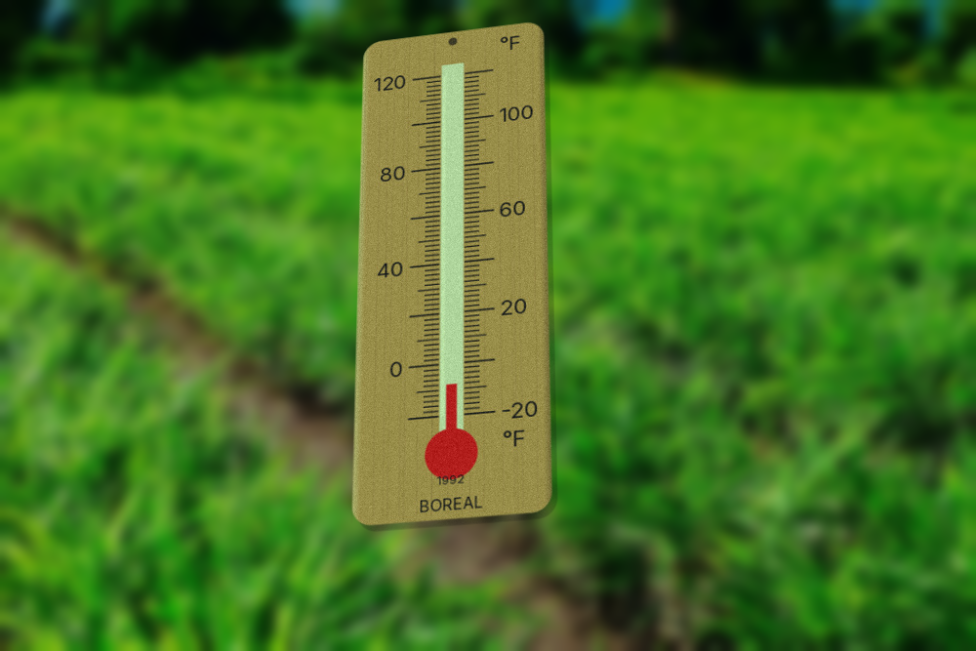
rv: °F -8
